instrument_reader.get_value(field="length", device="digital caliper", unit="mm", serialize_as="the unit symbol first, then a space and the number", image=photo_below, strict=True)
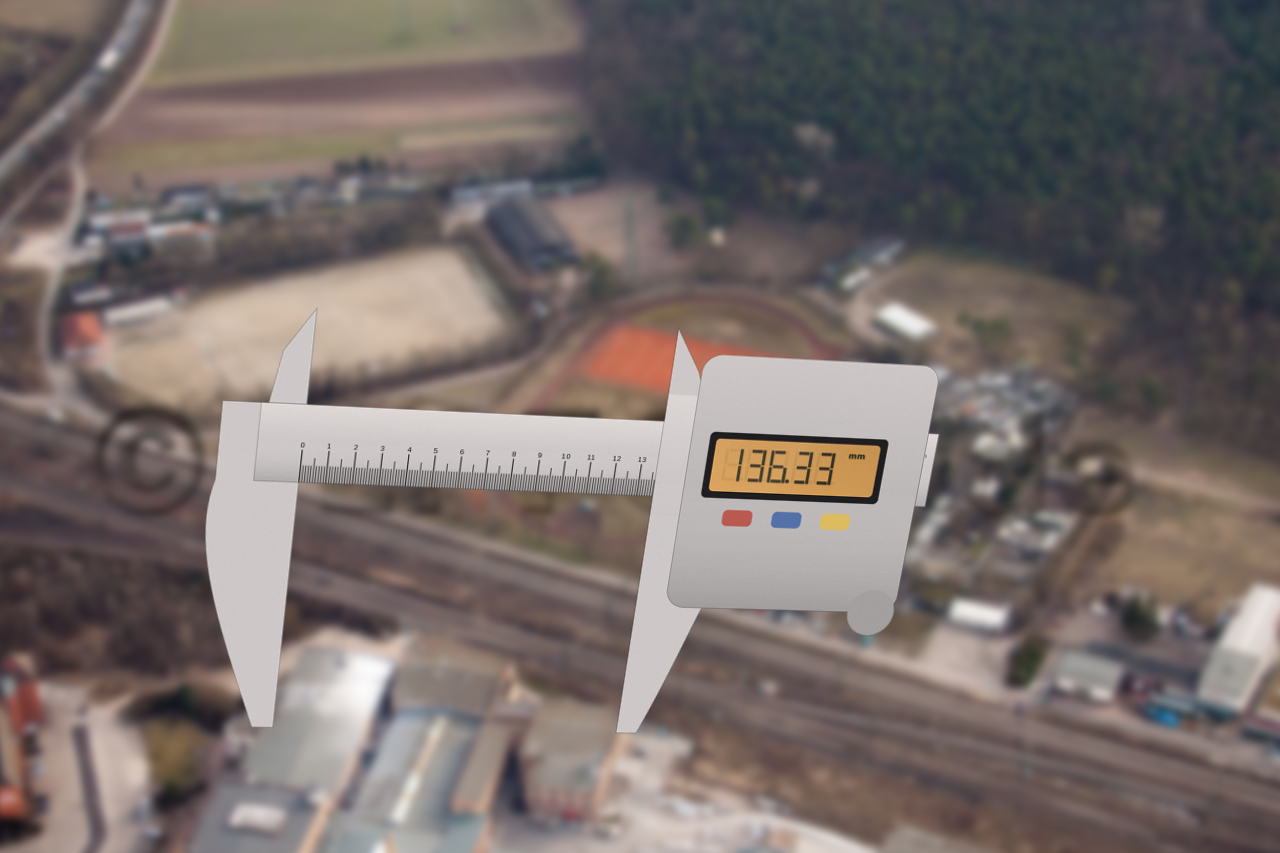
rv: mm 136.33
